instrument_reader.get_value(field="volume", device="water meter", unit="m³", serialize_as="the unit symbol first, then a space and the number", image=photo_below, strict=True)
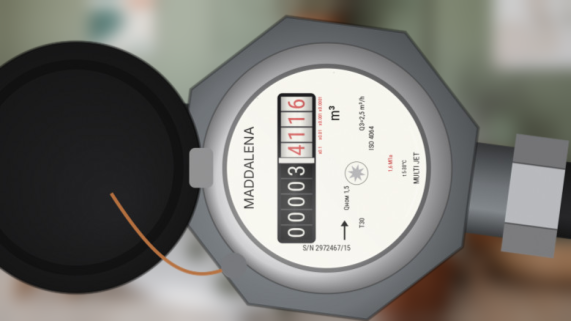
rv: m³ 3.4116
